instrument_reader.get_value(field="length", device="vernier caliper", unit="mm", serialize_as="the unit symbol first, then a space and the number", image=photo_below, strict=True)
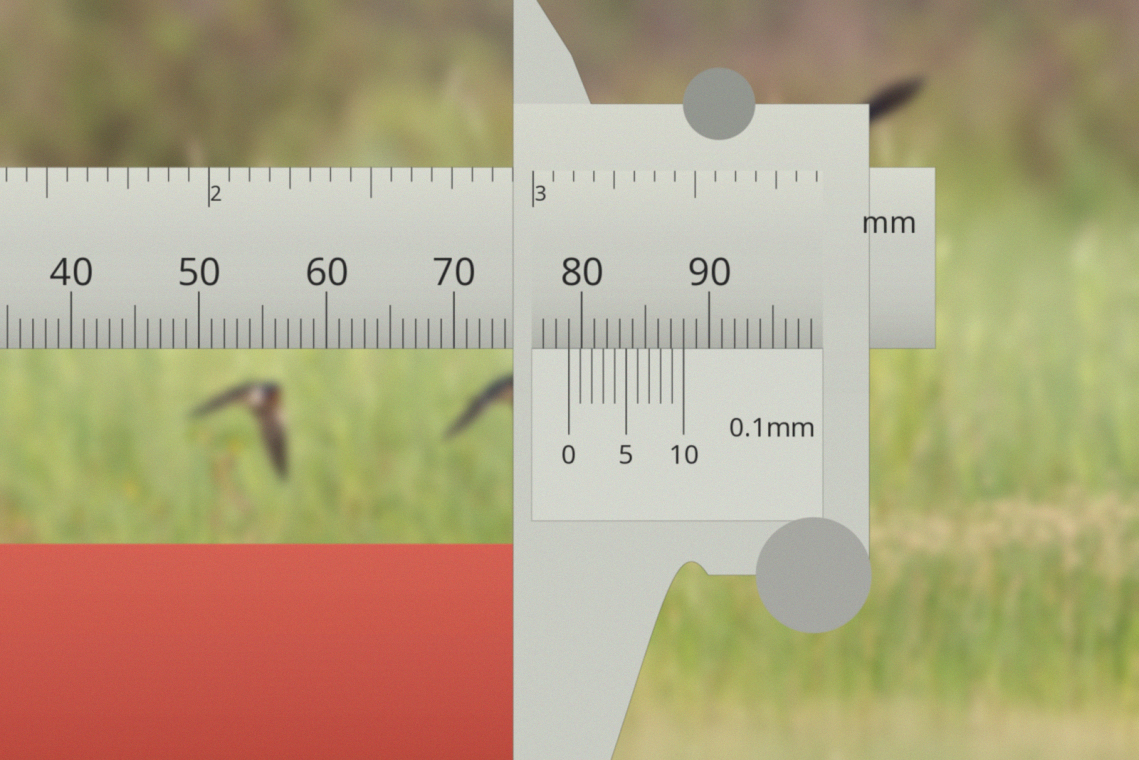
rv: mm 79.0
